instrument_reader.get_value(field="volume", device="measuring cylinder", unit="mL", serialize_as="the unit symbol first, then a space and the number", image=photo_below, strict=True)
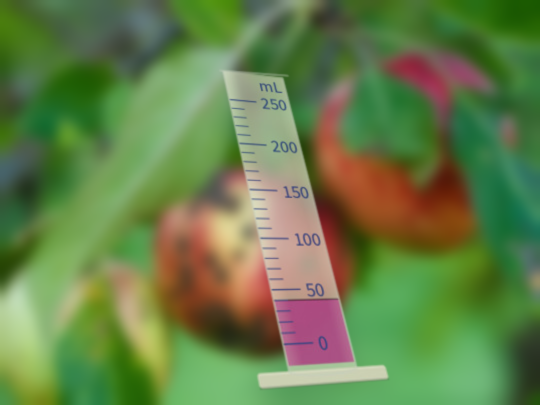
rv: mL 40
